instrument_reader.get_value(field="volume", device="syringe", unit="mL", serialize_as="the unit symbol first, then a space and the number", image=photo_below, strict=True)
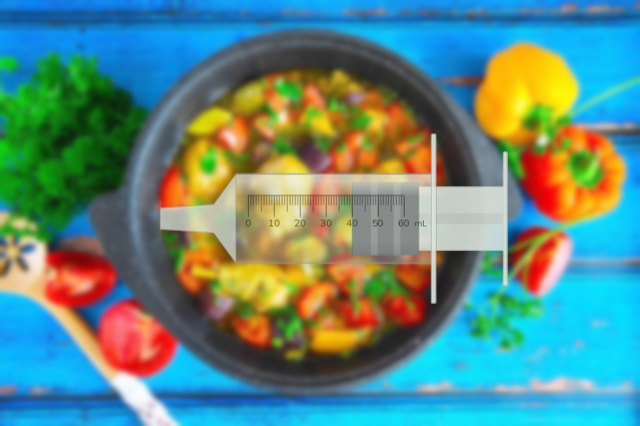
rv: mL 40
